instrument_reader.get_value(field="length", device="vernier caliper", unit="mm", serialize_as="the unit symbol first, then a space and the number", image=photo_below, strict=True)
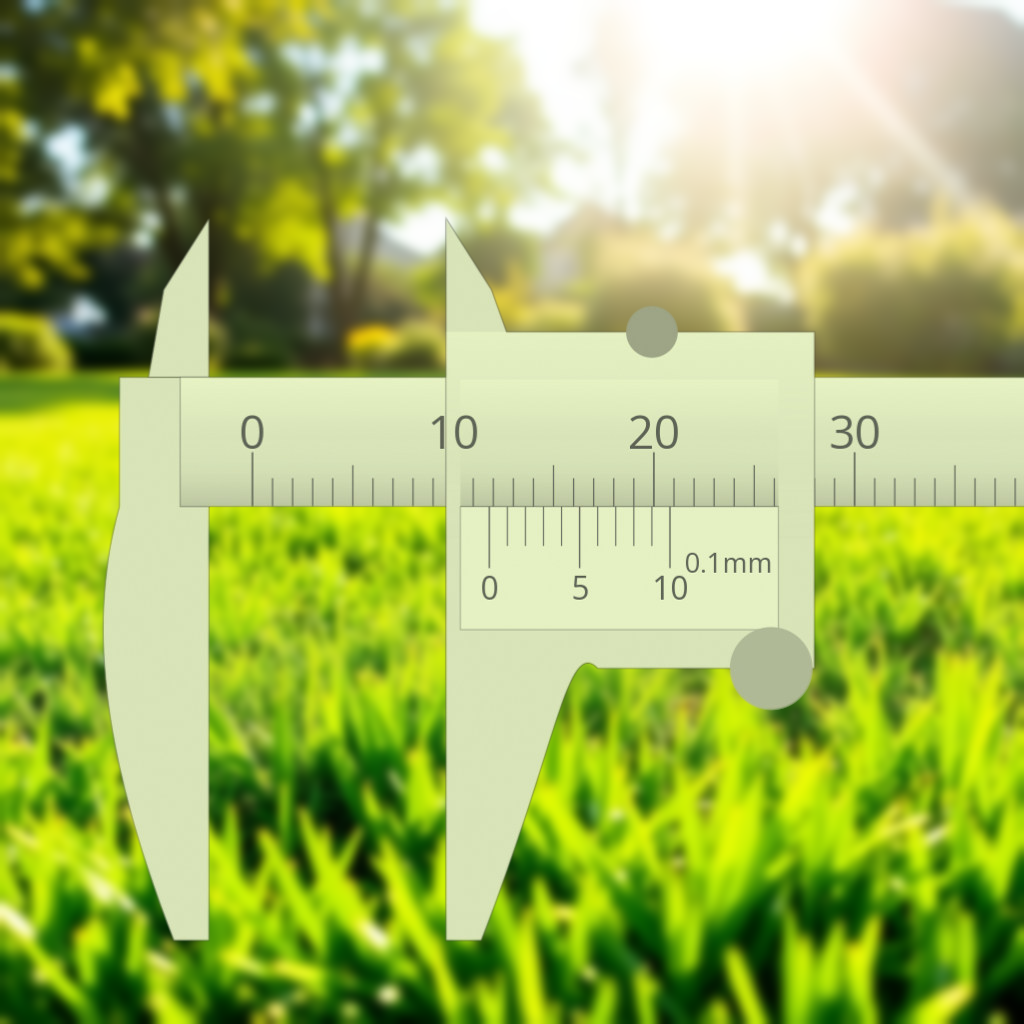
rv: mm 11.8
